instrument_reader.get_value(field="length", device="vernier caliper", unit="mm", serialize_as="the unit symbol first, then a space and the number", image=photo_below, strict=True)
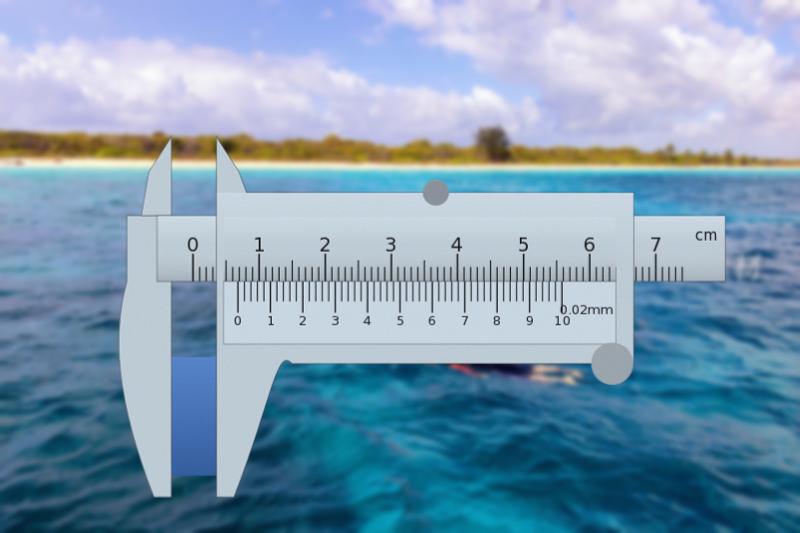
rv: mm 6.8
